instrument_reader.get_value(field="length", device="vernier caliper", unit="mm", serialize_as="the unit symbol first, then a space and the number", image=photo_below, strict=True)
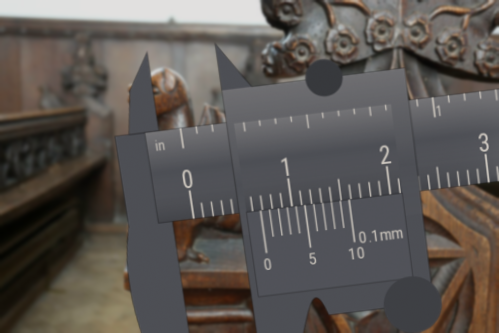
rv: mm 6.8
